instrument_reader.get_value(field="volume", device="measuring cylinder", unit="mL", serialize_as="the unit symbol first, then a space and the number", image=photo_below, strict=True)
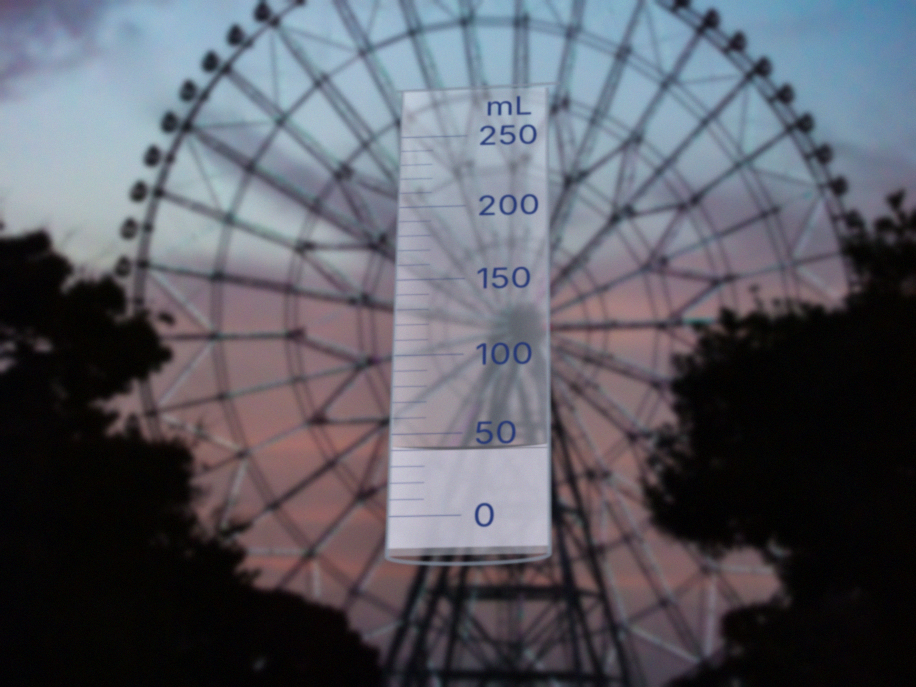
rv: mL 40
